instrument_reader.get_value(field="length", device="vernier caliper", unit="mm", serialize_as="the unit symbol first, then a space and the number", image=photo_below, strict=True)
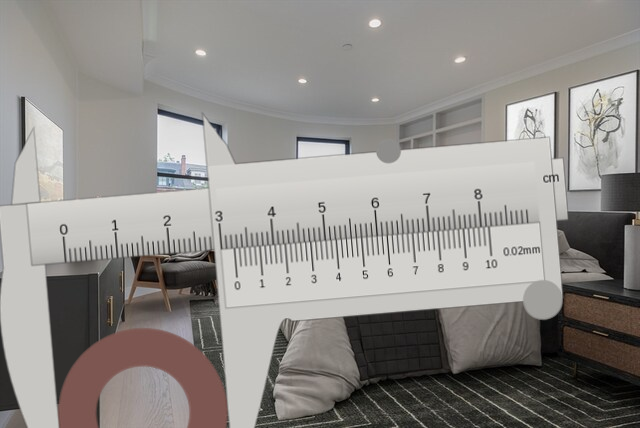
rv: mm 32.5
